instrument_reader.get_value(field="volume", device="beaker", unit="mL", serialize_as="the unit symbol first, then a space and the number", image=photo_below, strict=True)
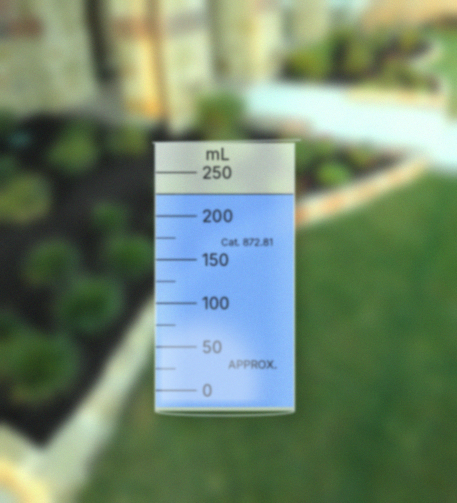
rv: mL 225
